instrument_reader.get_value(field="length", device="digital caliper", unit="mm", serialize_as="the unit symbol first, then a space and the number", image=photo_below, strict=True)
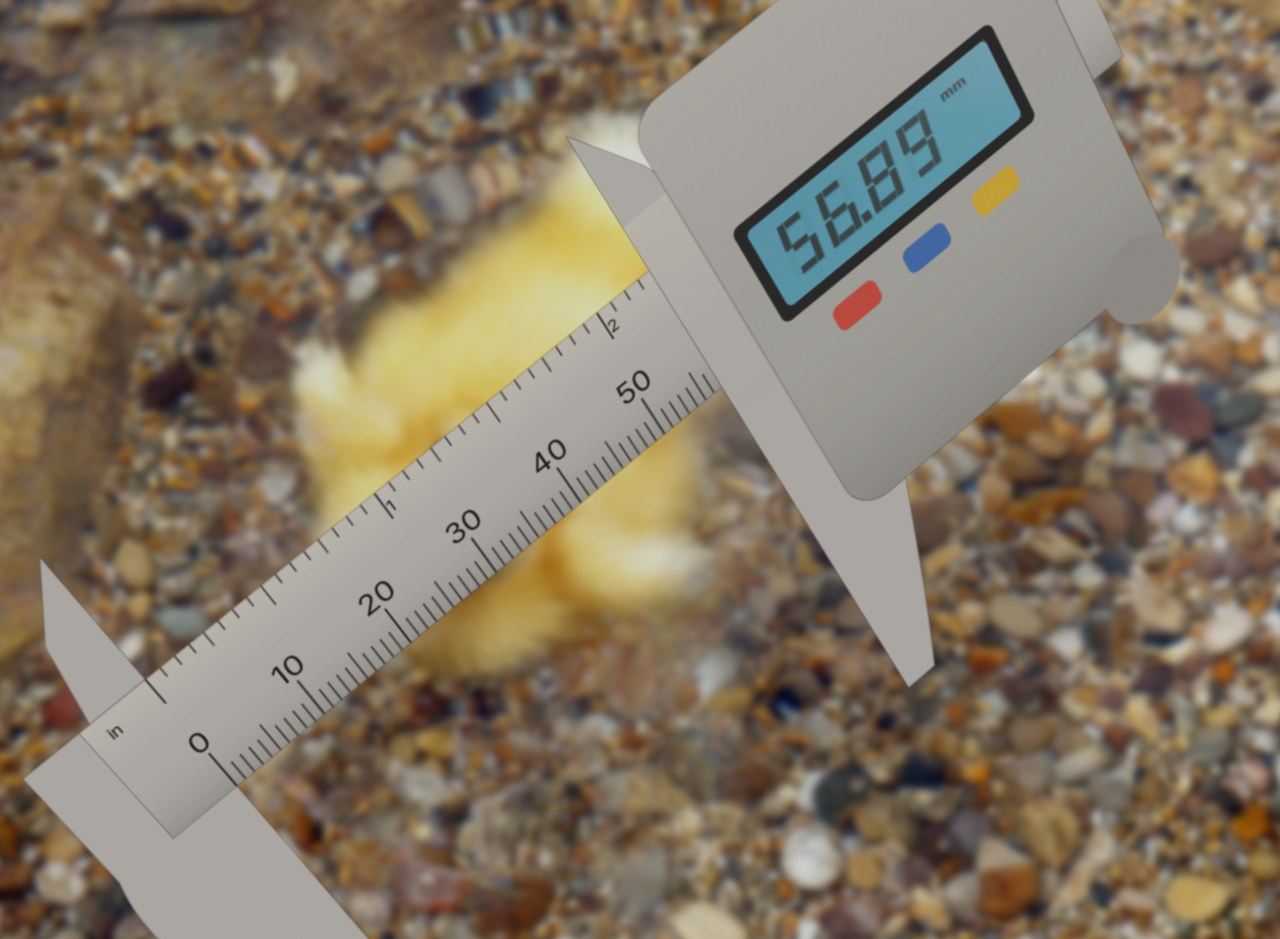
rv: mm 56.89
